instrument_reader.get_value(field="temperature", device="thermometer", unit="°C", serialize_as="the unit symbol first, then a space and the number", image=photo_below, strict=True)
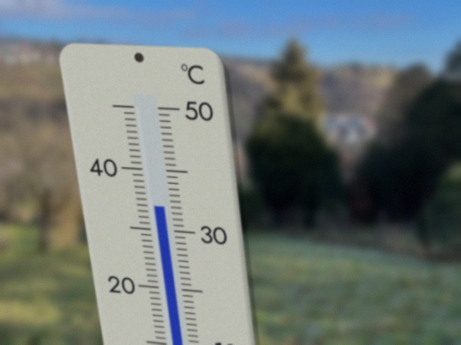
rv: °C 34
